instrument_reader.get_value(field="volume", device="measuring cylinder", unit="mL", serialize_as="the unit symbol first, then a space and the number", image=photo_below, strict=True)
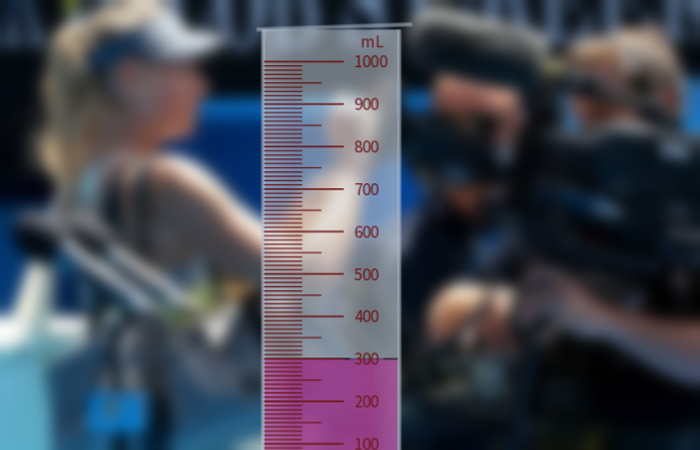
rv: mL 300
